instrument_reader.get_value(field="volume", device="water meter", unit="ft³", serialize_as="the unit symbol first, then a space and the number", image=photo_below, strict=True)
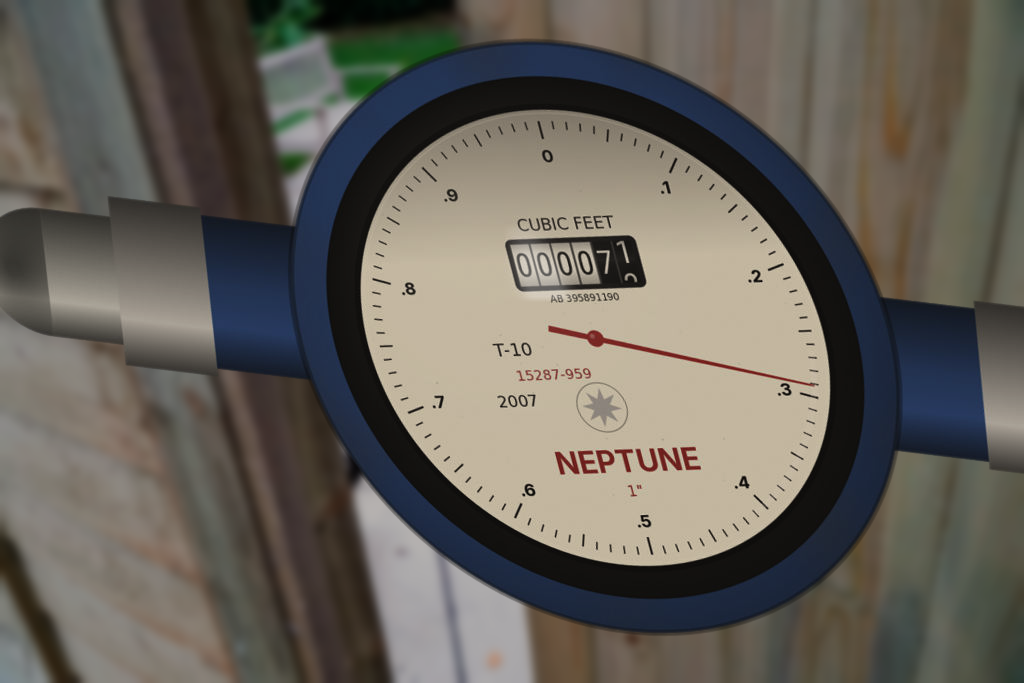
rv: ft³ 71.29
